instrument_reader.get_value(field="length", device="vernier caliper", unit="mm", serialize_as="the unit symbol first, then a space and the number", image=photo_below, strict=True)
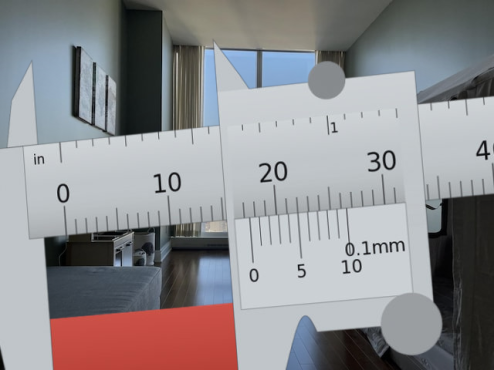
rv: mm 17.5
